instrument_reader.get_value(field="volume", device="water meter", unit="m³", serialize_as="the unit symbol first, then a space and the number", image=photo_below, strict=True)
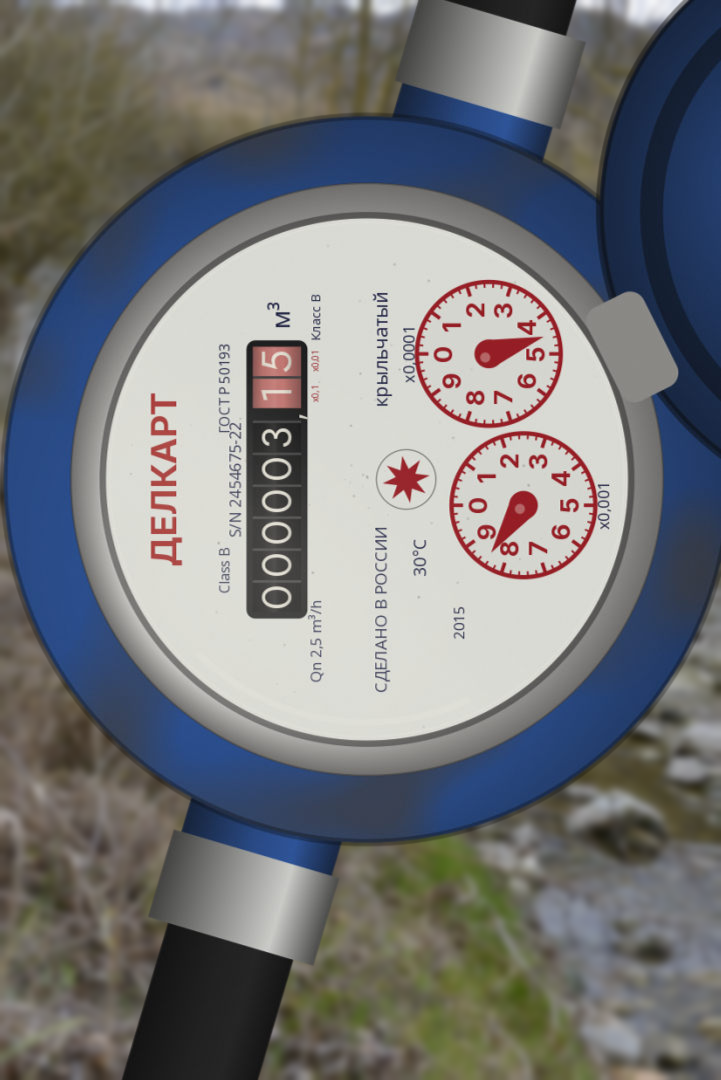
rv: m³ 3.1584
